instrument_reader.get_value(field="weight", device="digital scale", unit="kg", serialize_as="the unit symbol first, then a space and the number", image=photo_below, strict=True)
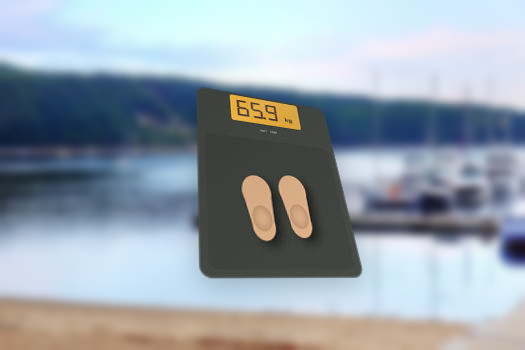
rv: kg 65.9
